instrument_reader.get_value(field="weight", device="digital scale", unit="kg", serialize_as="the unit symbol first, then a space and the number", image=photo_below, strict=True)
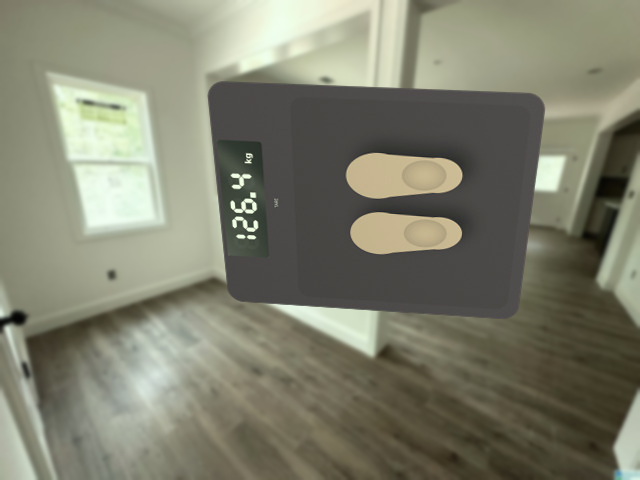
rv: kg 126.4
